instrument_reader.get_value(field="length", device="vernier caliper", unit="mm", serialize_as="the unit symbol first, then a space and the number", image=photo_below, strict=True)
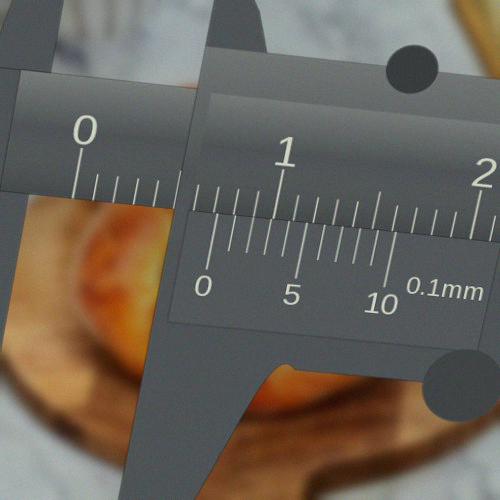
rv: mm 7.2
